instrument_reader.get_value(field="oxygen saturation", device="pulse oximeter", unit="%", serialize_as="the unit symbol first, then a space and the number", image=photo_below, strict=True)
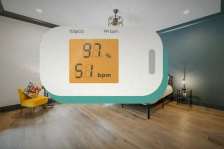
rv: % 97
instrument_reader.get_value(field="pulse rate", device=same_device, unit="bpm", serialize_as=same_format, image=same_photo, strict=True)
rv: bpm 51
